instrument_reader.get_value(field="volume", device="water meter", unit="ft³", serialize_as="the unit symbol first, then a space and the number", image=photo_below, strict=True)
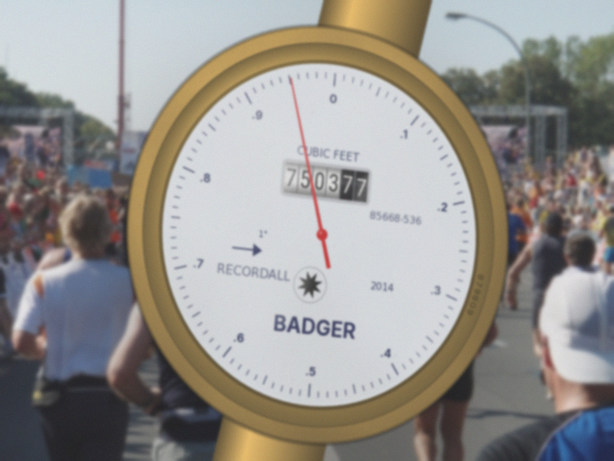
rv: ft³ 750376.95
